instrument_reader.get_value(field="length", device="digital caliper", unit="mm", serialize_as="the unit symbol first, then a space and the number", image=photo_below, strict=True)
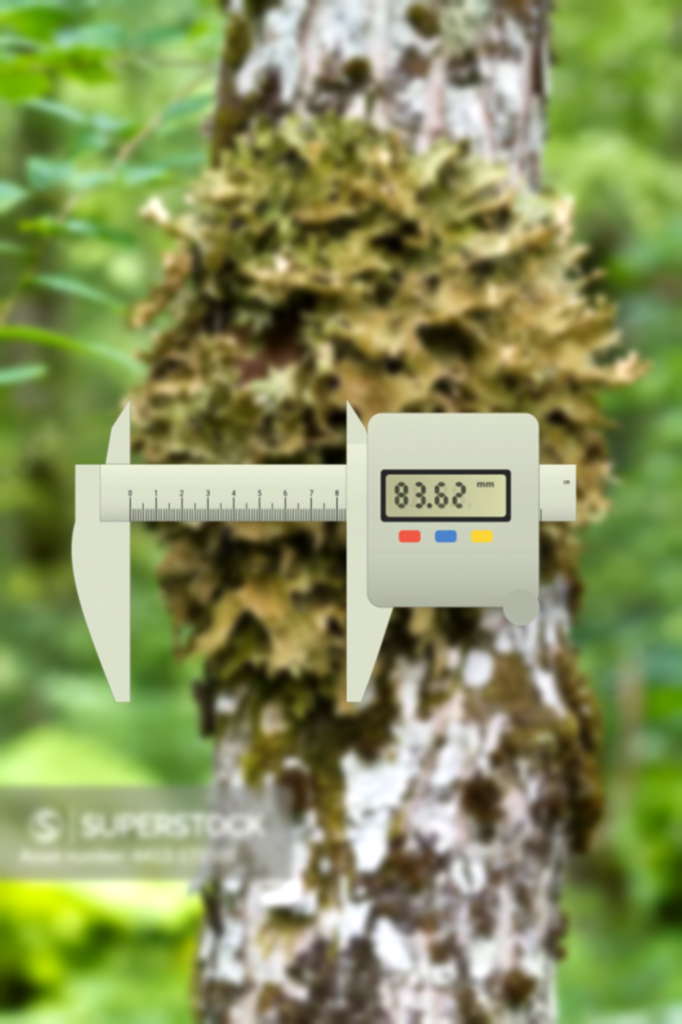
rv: mm 83.62
